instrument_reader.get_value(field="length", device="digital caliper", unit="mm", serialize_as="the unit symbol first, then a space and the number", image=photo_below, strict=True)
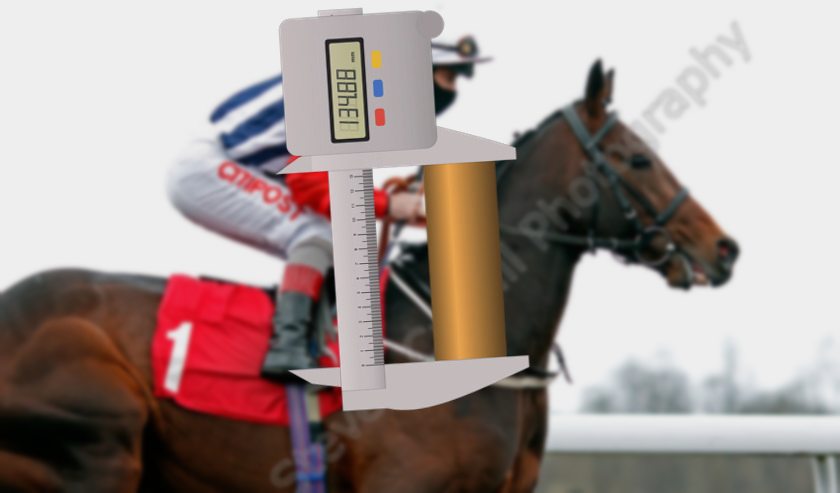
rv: mm 134.88
